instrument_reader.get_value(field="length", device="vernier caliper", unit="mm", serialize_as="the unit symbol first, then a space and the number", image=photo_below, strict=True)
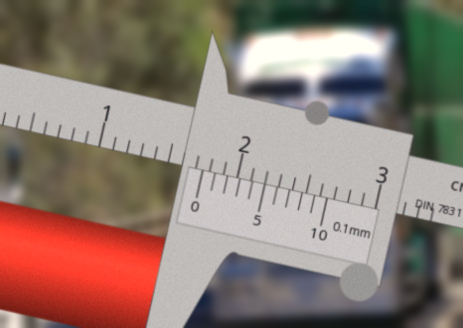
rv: mm 17.5
